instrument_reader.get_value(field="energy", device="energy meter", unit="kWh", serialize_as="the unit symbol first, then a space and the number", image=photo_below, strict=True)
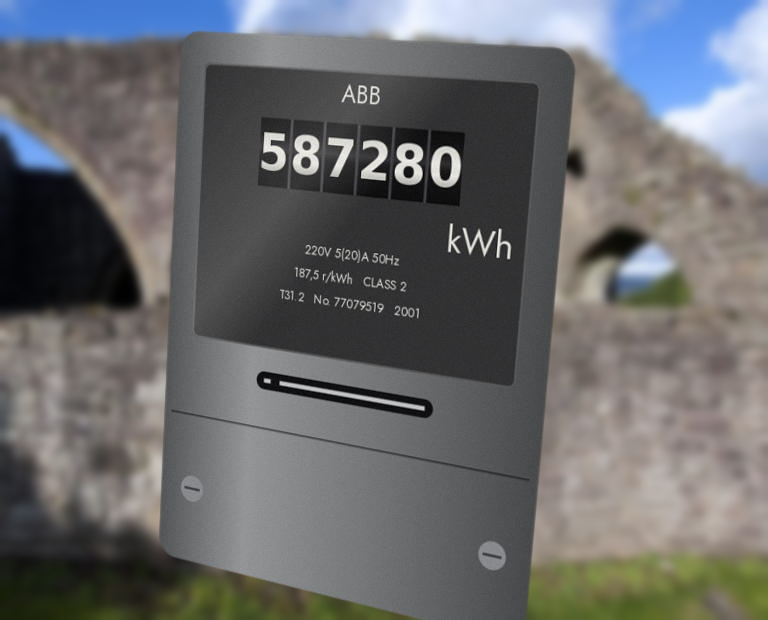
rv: kWh 587280
